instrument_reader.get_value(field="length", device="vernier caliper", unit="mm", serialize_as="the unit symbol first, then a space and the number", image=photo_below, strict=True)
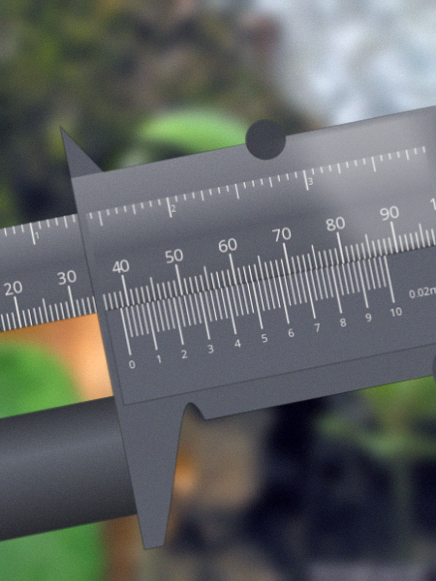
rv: mm 38.6
